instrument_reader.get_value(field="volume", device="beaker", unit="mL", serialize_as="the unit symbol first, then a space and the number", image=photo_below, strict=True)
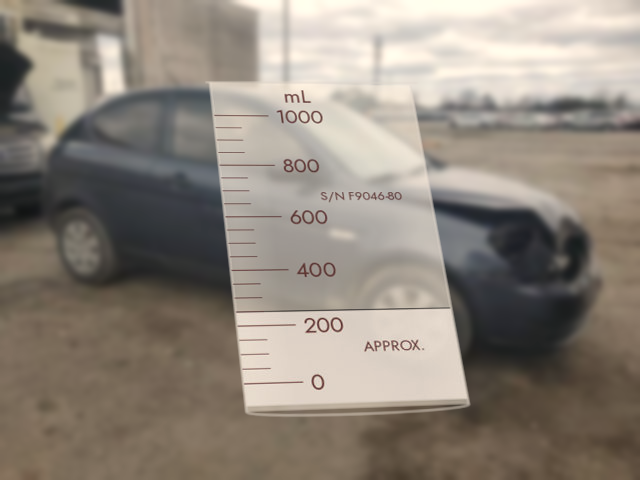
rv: mL 250
